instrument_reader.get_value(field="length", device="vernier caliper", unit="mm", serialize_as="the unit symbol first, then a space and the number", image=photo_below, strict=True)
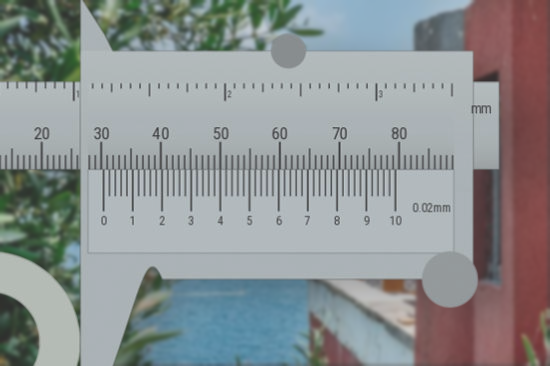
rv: mm 30.4
